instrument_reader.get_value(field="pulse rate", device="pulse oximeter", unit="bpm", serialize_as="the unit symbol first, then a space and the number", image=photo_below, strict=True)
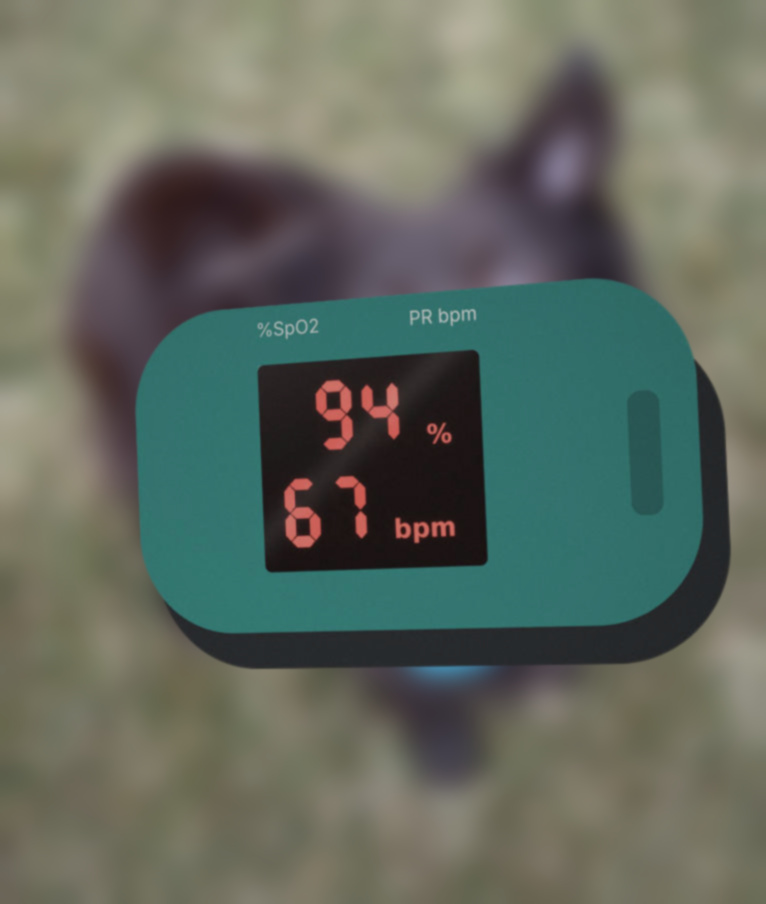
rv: bpm 67
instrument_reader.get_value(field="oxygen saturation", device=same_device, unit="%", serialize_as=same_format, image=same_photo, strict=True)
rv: % 94
